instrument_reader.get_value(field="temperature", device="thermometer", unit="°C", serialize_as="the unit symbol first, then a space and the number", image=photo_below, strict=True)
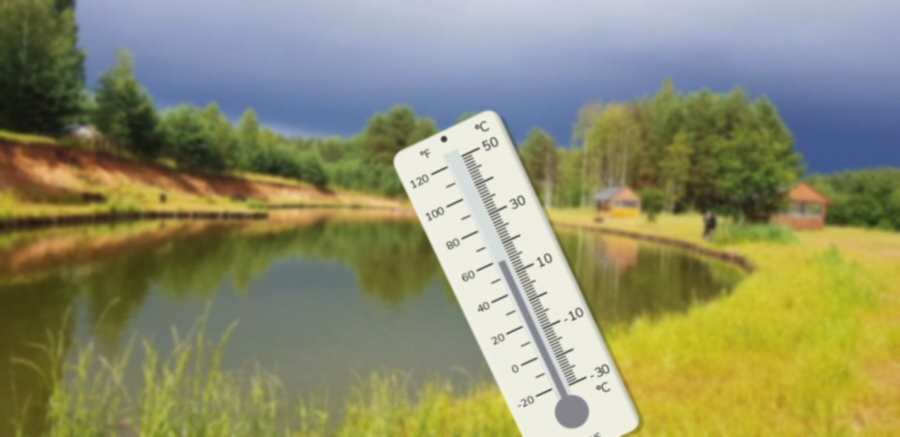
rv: °C 15
